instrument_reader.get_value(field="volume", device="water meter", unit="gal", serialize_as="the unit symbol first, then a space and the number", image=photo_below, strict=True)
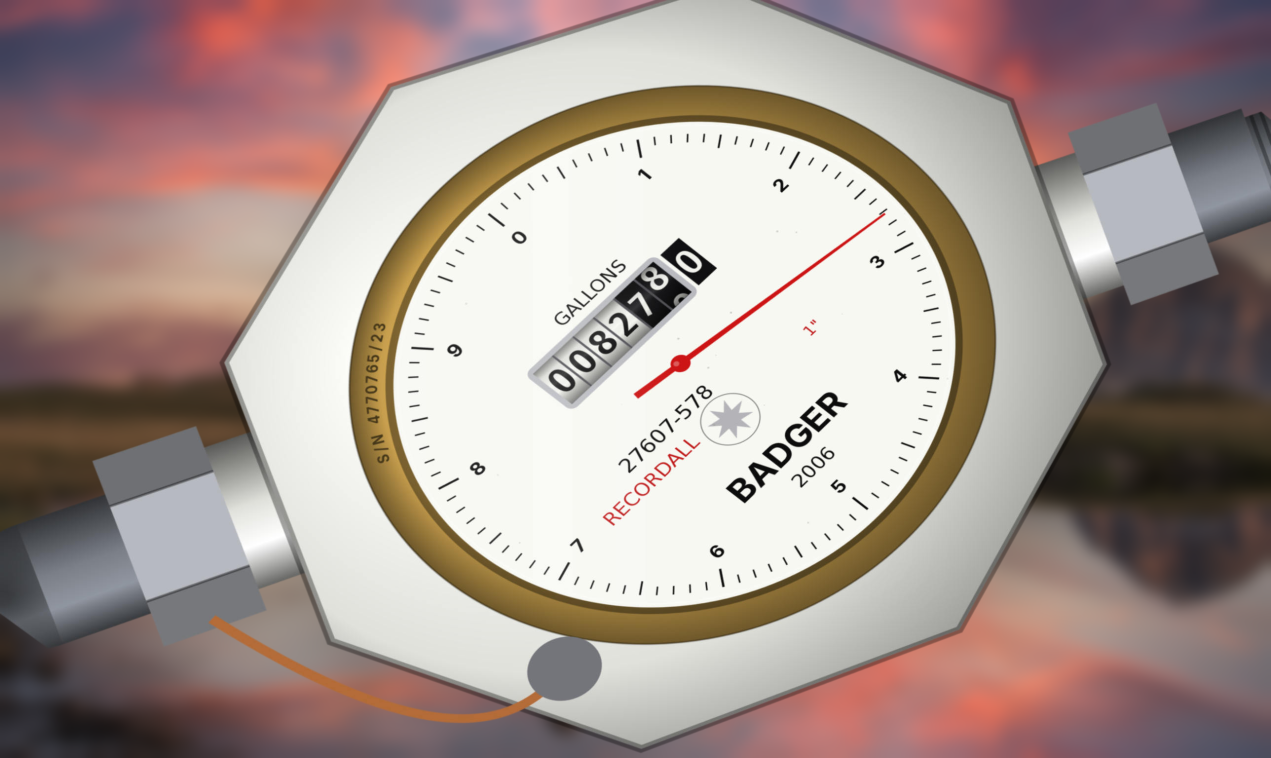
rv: gal 82782.7
